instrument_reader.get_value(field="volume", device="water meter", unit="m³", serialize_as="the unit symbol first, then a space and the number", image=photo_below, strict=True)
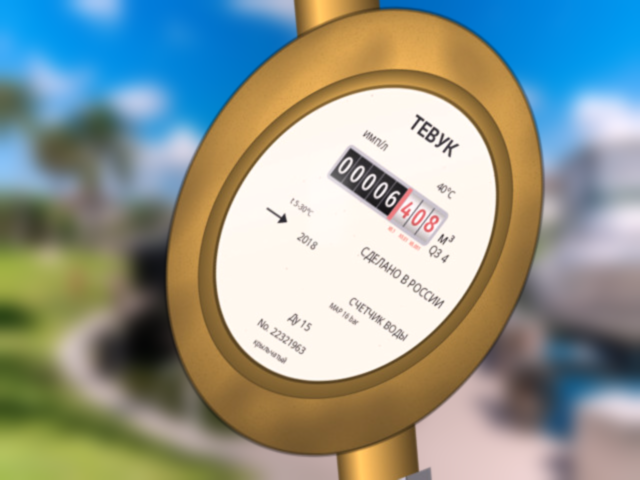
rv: m³ 6.408
